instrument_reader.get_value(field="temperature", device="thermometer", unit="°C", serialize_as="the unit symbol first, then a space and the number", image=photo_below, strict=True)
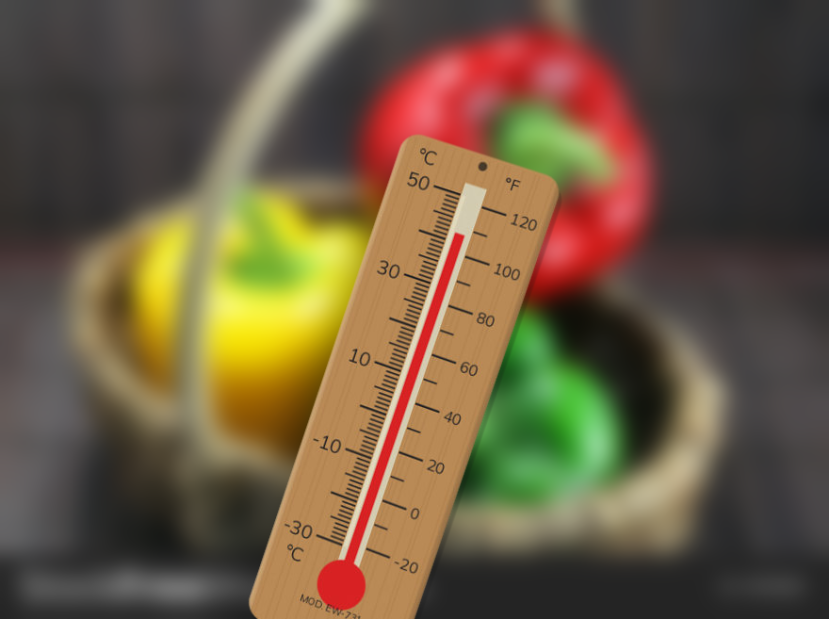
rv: °C 42
